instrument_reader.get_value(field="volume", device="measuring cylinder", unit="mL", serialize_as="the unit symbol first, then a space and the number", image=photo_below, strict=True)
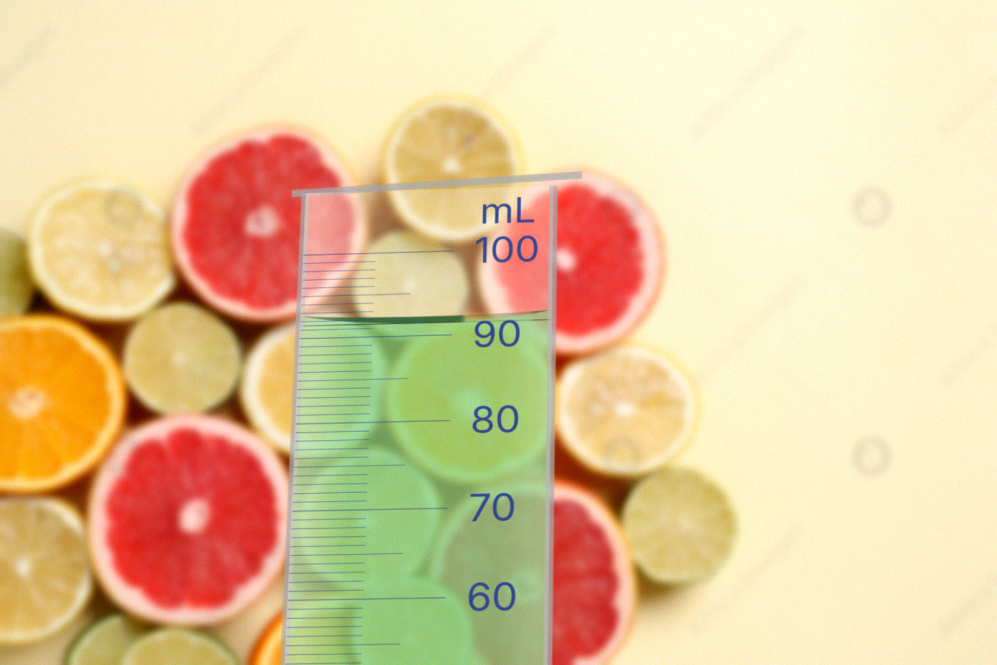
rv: mL 91.5
